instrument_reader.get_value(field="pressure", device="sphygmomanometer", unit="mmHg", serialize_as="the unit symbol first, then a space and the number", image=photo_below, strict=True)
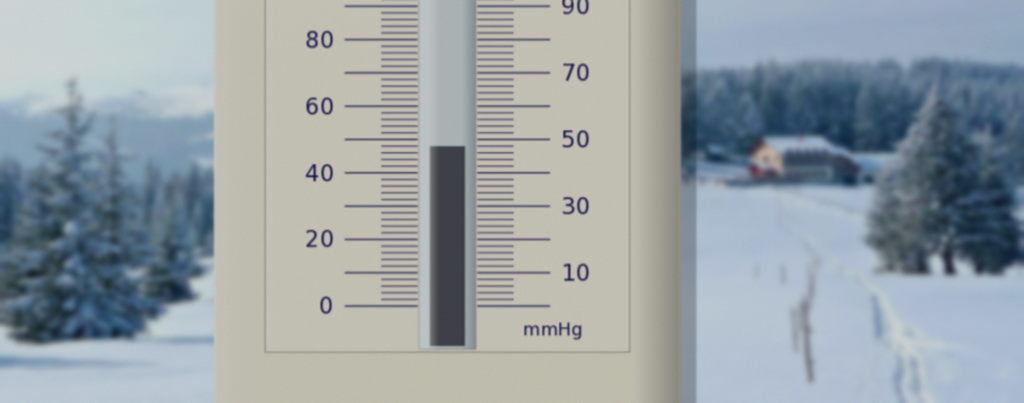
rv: mmHg 48
